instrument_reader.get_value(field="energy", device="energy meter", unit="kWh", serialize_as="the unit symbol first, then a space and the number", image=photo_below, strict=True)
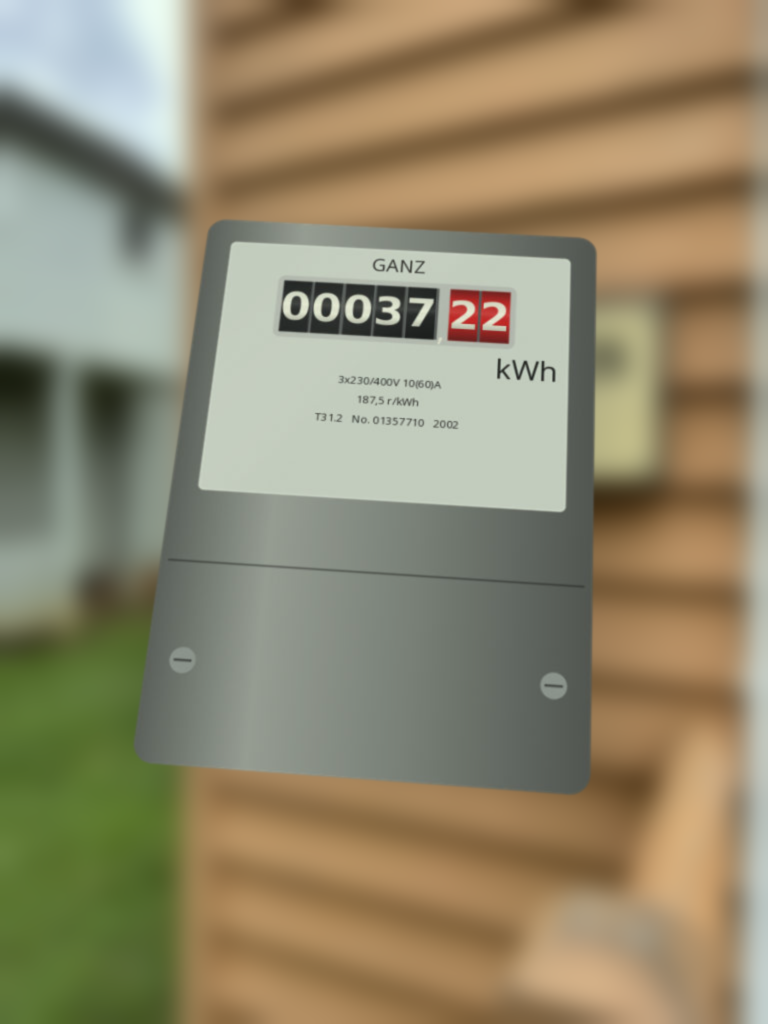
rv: kWh 37.22
